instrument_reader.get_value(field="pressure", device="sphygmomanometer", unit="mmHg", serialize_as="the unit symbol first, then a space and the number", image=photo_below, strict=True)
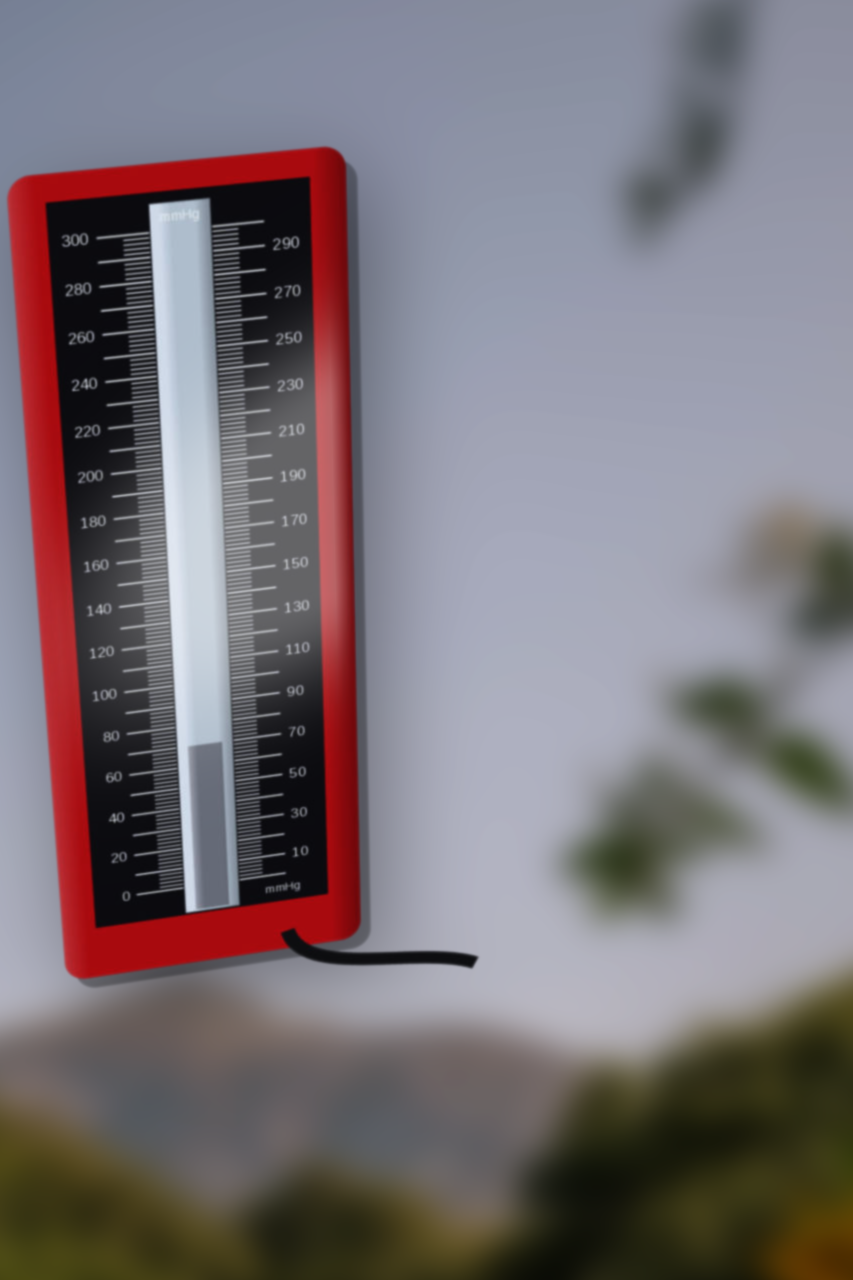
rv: mmHg 70
